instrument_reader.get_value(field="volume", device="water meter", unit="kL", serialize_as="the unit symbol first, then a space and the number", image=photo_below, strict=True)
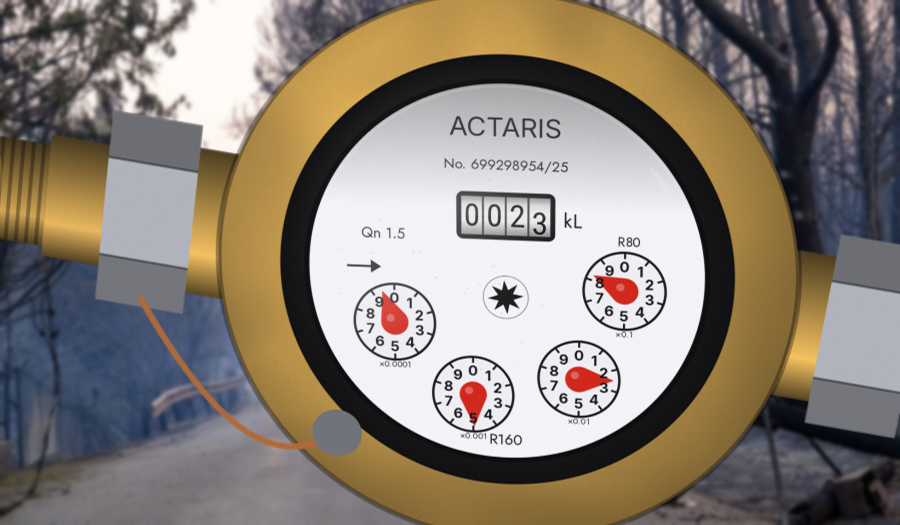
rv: kL 22.8249
